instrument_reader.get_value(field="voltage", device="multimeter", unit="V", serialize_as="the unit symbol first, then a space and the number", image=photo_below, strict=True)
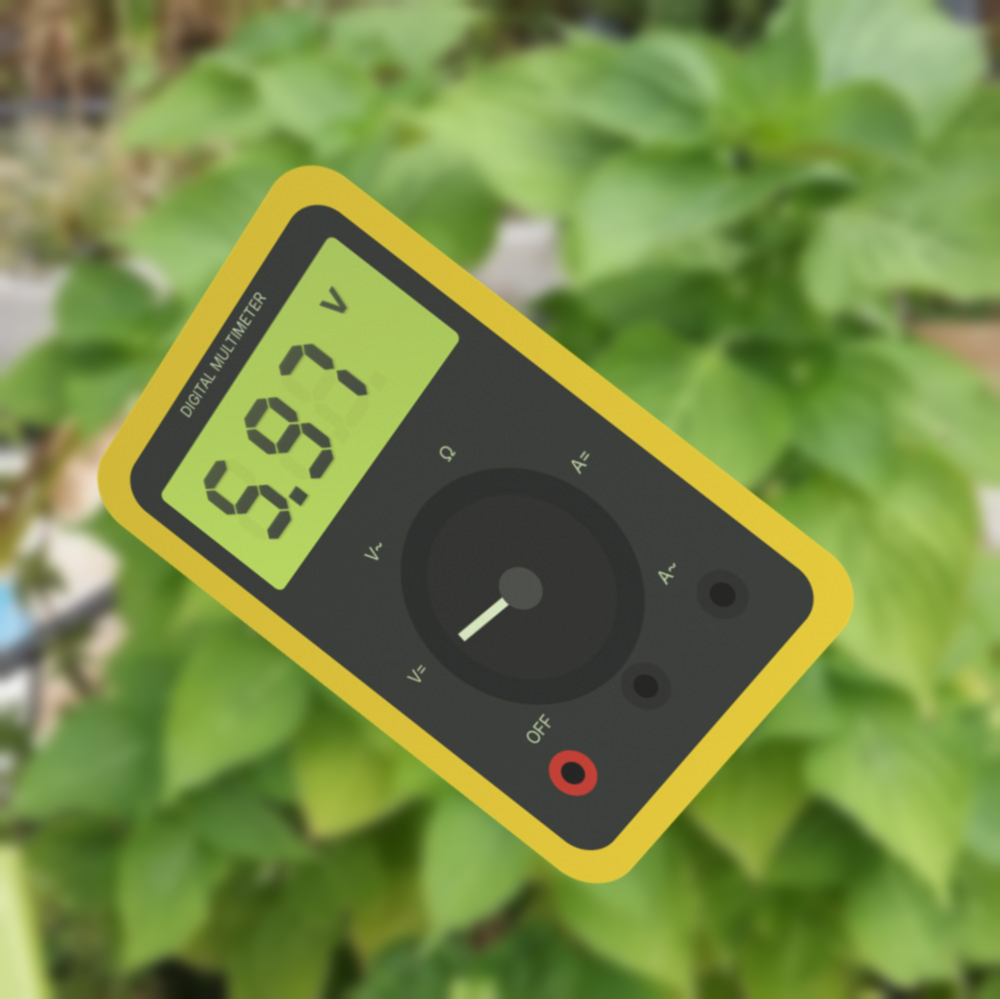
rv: V 5.97
